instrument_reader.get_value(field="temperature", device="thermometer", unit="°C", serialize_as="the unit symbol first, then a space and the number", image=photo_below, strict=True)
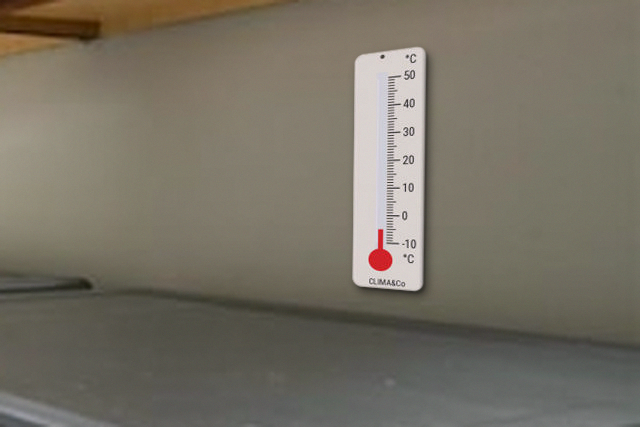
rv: °C -5
